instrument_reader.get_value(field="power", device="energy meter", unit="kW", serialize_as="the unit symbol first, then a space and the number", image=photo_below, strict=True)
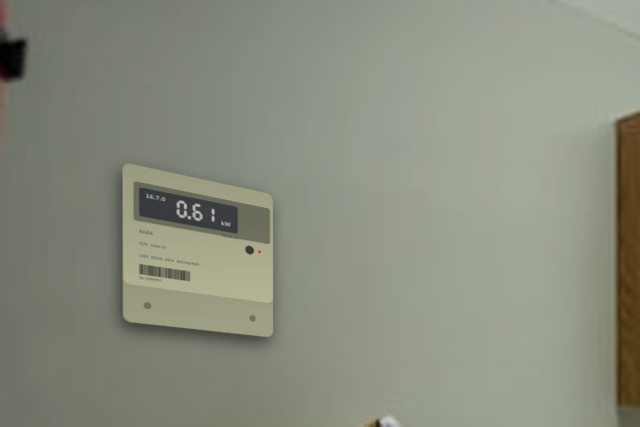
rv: kW 0.61
